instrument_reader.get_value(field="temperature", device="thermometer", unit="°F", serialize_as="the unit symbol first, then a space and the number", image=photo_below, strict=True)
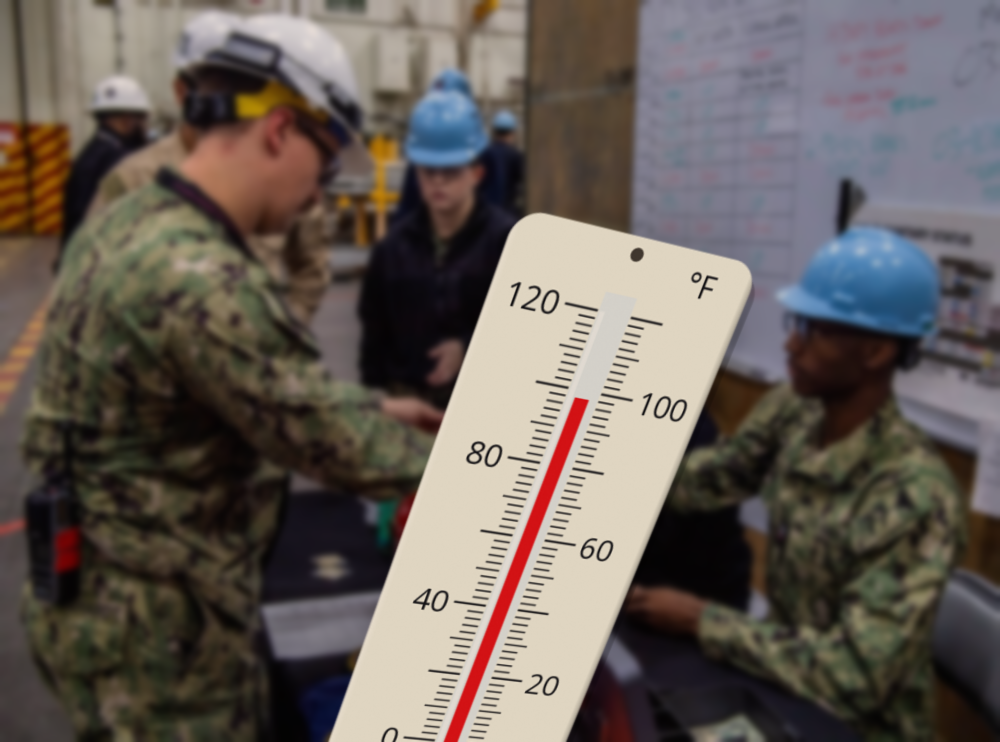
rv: °F 98
